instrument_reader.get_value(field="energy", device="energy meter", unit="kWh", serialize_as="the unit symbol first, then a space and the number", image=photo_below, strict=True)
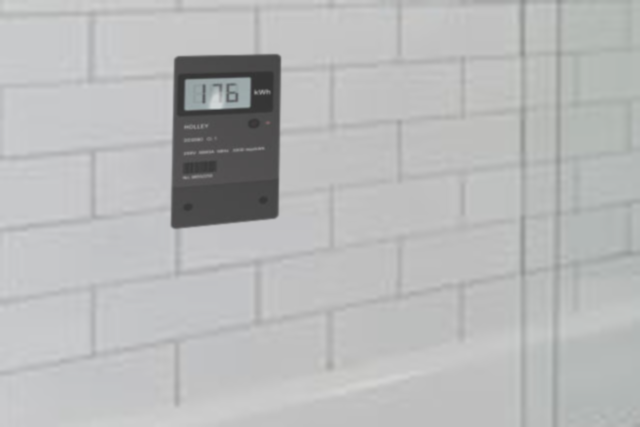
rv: kWh 176
